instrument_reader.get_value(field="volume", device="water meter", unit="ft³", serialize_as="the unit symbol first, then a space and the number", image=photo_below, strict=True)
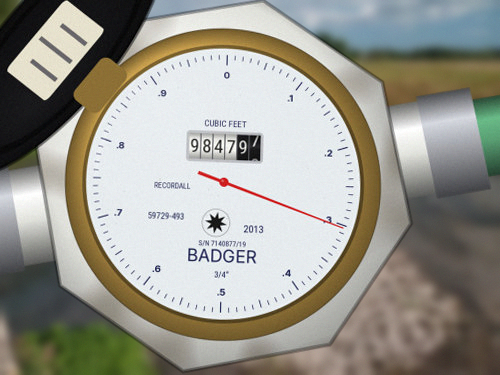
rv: ft³ 984797.30
